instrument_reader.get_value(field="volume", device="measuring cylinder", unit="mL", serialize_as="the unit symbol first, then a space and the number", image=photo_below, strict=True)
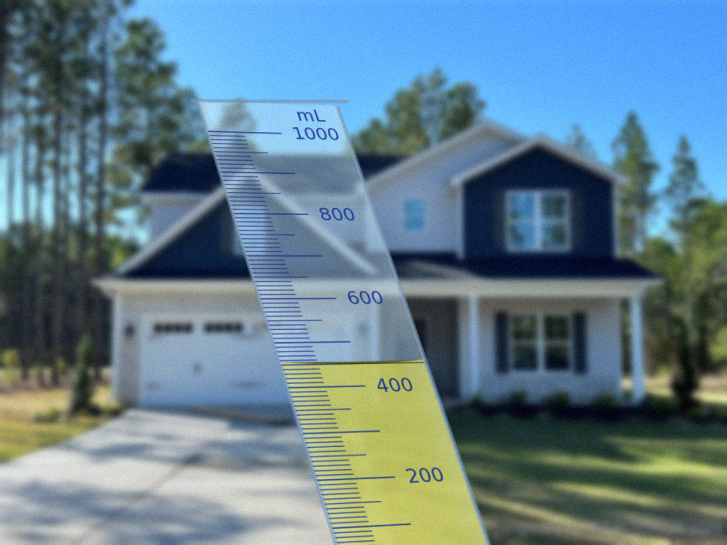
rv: mL 450
